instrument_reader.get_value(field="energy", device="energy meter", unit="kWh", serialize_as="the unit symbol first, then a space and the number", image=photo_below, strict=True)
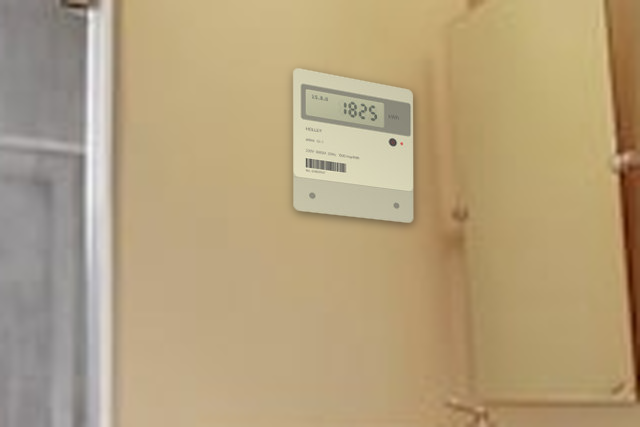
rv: kWh 1825
